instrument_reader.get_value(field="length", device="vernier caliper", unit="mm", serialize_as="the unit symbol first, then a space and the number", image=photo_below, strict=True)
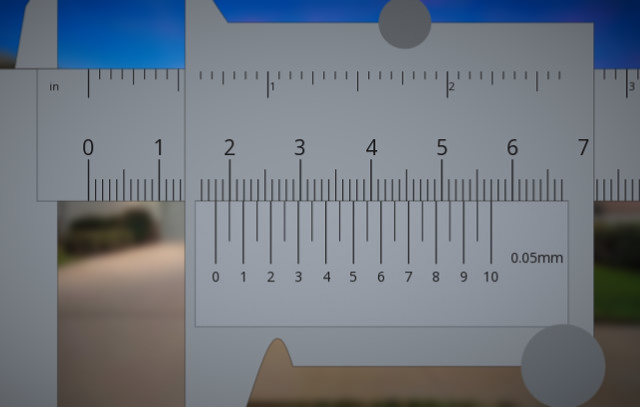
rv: mm 18.0
